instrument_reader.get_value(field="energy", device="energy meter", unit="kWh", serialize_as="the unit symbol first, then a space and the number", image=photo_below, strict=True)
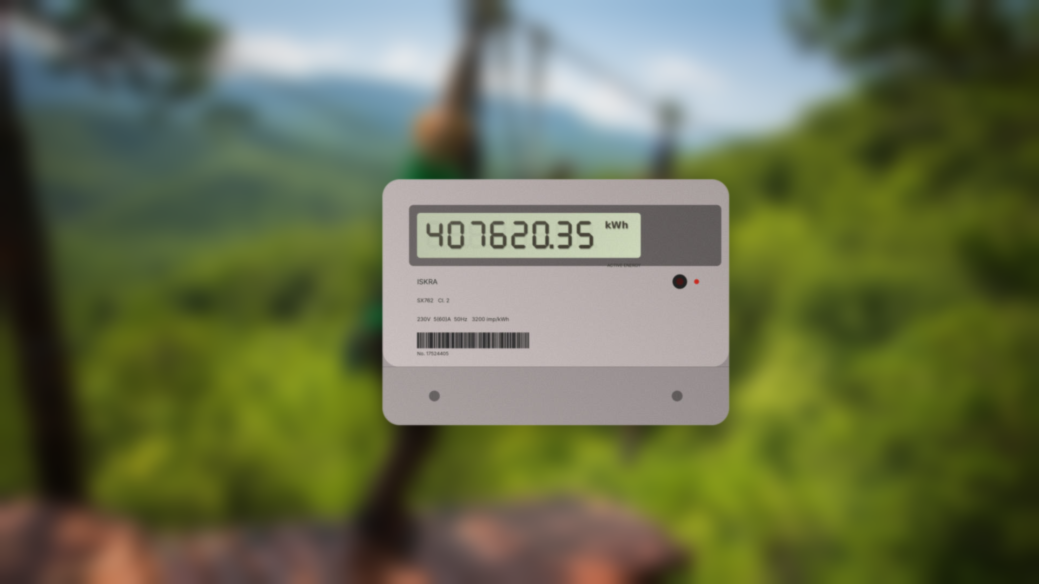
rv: kWh 407620.35
